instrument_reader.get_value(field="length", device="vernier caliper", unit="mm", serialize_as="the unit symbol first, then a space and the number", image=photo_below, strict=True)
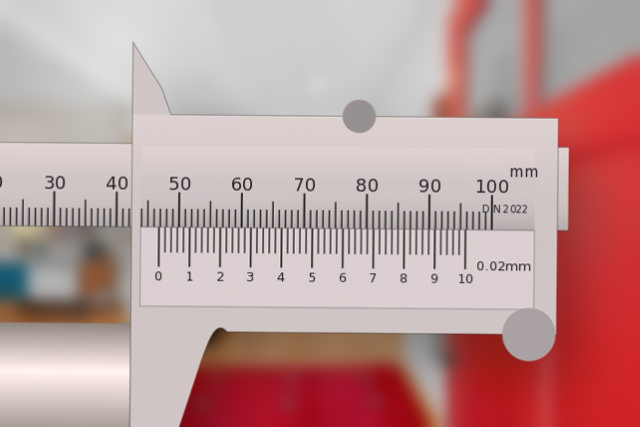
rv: mm 46.8
